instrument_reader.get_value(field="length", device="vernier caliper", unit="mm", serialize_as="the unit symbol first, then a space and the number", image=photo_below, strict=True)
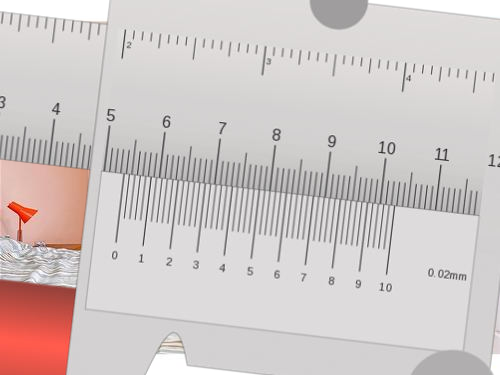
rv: mm 53.6
